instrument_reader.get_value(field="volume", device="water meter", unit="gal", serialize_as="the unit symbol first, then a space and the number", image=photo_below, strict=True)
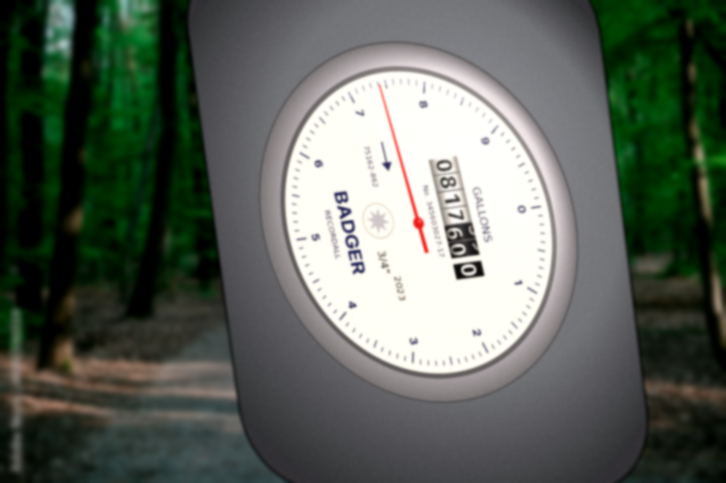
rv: gal 817597.4
